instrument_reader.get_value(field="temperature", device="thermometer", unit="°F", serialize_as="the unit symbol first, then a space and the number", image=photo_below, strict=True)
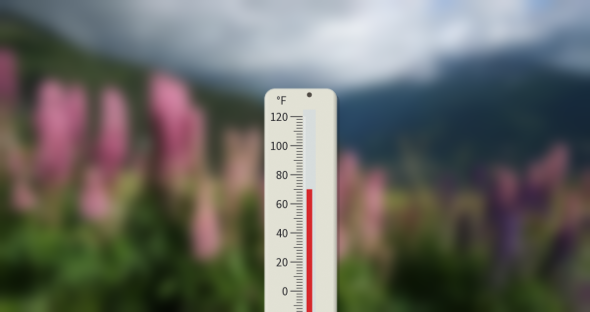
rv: °F 70
